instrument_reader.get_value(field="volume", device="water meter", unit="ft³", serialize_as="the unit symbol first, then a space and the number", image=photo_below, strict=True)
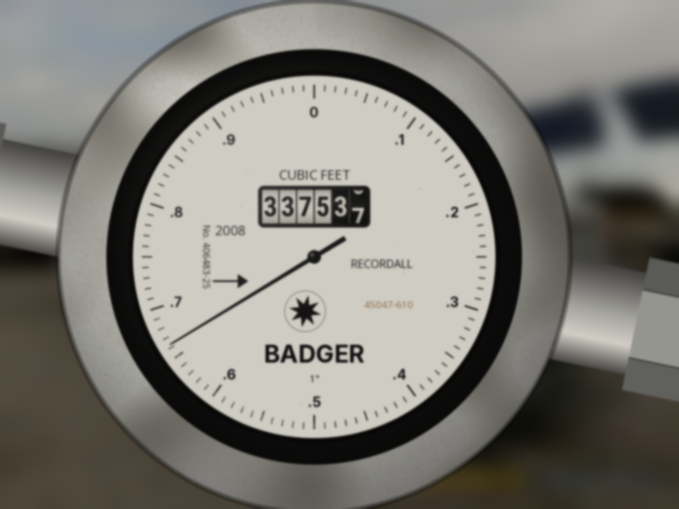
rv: ft³ 337536.66
